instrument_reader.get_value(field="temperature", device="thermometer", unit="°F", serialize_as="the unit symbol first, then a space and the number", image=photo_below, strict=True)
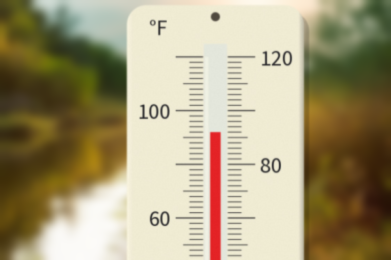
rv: °F 92
